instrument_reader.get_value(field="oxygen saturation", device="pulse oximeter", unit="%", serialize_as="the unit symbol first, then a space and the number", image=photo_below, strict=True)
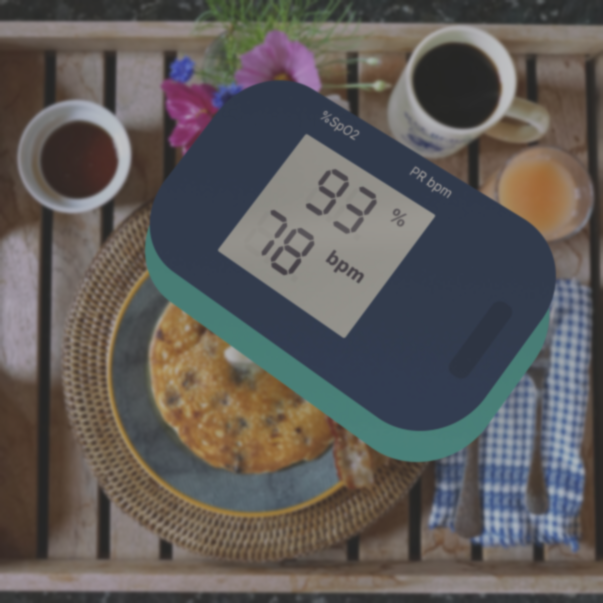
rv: % 93
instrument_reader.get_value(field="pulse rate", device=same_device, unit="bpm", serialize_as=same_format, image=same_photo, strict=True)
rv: bpm 78
